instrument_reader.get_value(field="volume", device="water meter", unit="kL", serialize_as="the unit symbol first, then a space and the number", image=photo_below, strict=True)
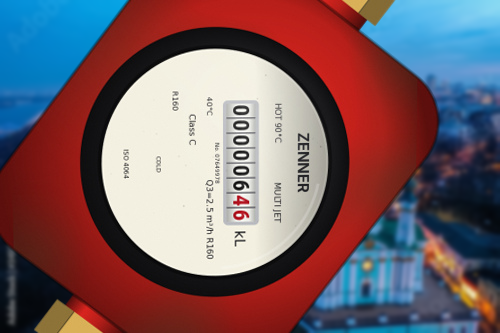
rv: kL 6.46
